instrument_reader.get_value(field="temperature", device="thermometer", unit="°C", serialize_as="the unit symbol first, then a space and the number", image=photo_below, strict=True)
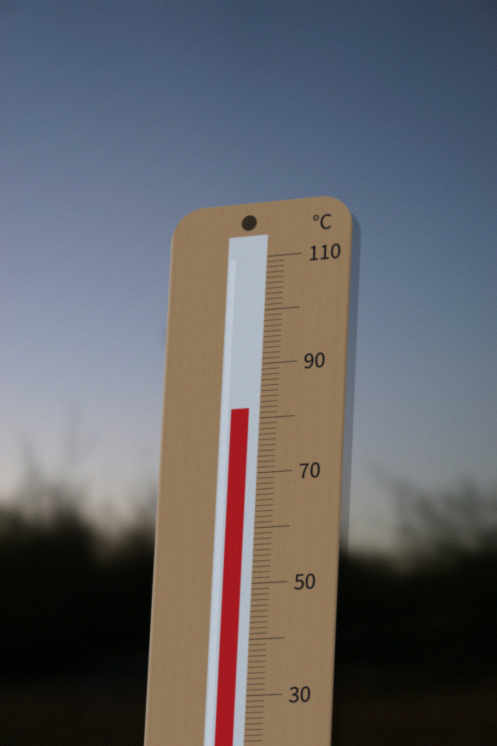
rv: °C 82
